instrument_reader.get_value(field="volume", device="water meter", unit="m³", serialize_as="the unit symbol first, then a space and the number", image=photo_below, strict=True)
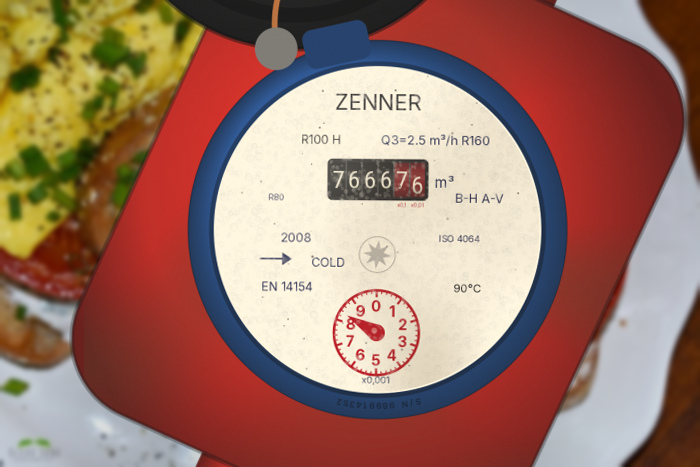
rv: m³ 7666.758
